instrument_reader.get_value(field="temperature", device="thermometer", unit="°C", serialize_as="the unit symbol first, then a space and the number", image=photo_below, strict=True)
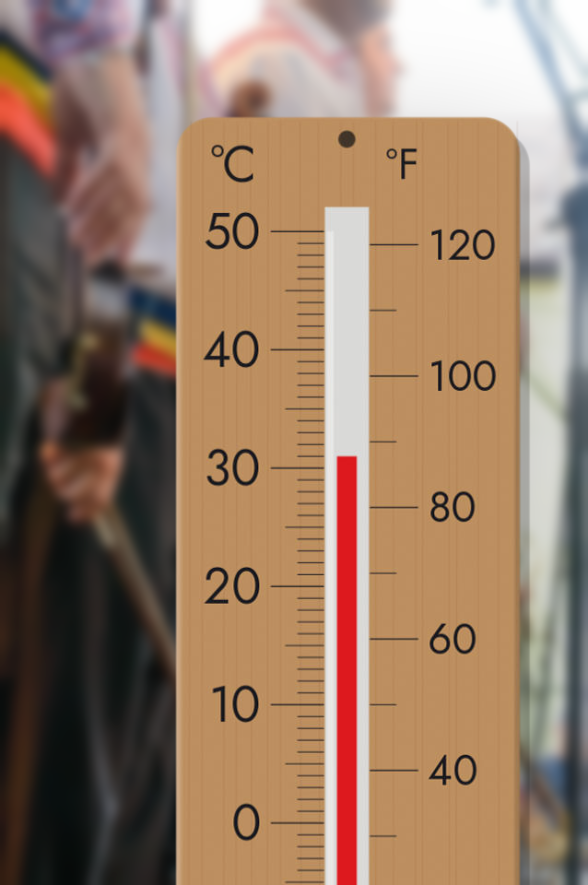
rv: °C 31
